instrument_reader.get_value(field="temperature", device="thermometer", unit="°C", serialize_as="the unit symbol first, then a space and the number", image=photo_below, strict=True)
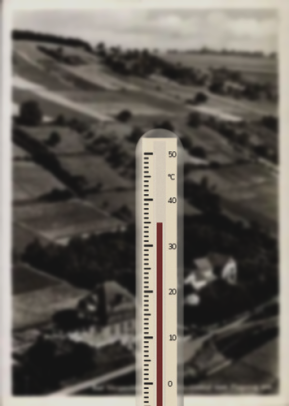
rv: °C 35
